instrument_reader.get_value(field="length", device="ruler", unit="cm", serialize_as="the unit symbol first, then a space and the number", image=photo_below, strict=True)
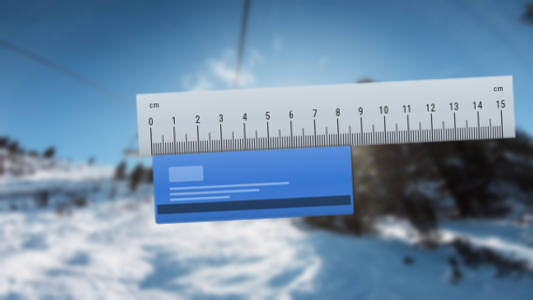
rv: cm 8.5
